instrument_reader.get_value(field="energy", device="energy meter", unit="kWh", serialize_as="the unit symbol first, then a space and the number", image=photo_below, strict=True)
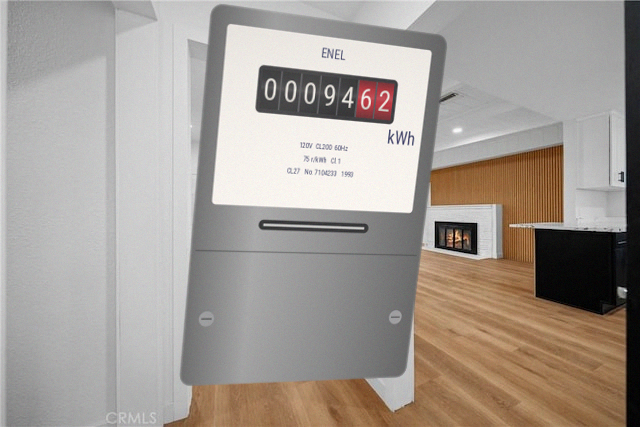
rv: kWh 94.62
